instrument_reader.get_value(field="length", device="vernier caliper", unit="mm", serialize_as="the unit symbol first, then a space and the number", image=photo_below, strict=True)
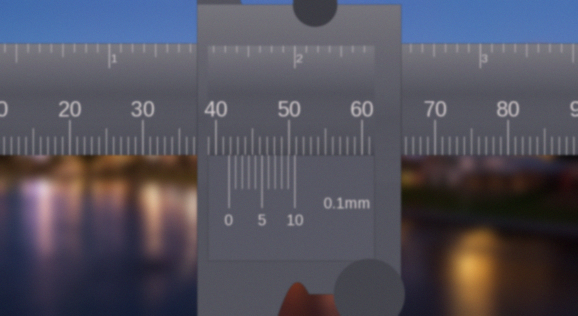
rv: mm 41.8
